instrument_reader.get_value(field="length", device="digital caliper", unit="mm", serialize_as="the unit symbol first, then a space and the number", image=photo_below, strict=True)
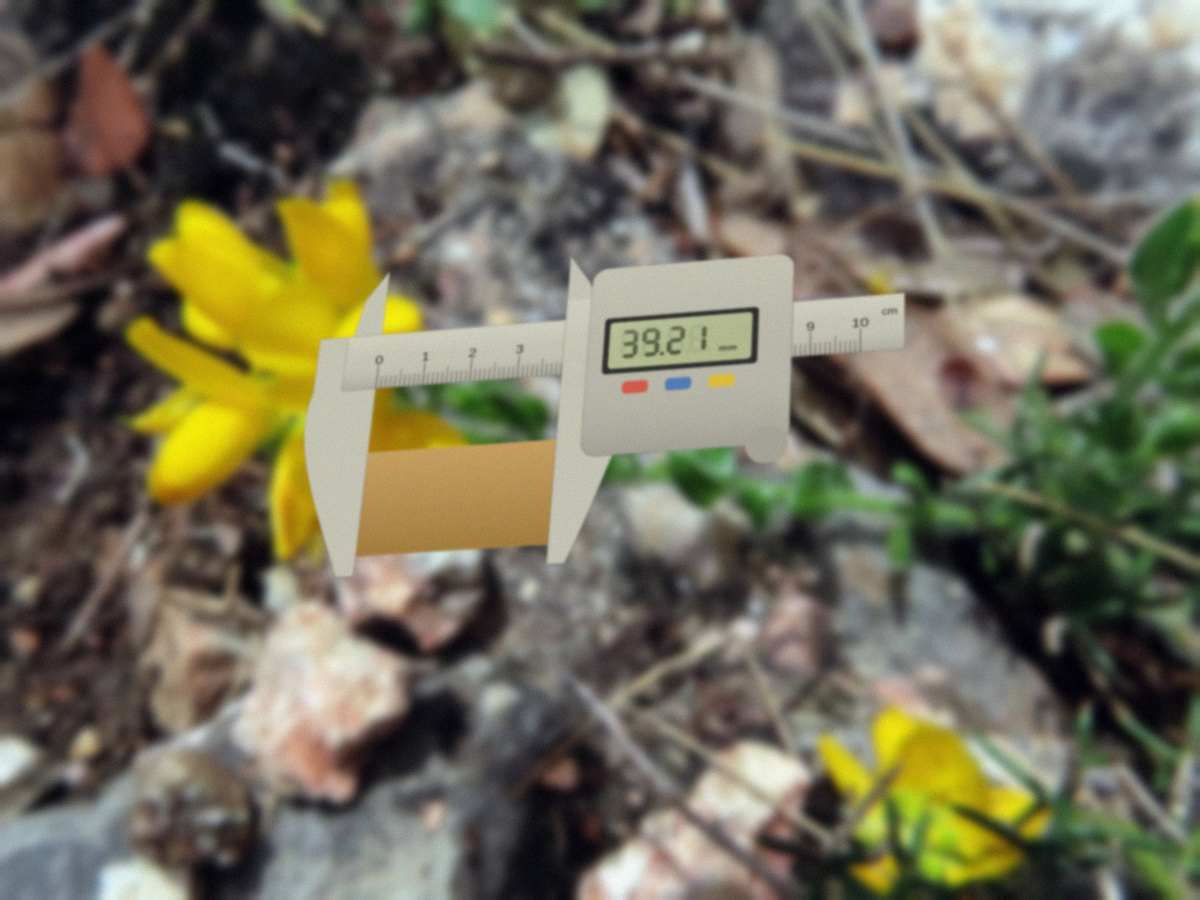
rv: mm 39.21
